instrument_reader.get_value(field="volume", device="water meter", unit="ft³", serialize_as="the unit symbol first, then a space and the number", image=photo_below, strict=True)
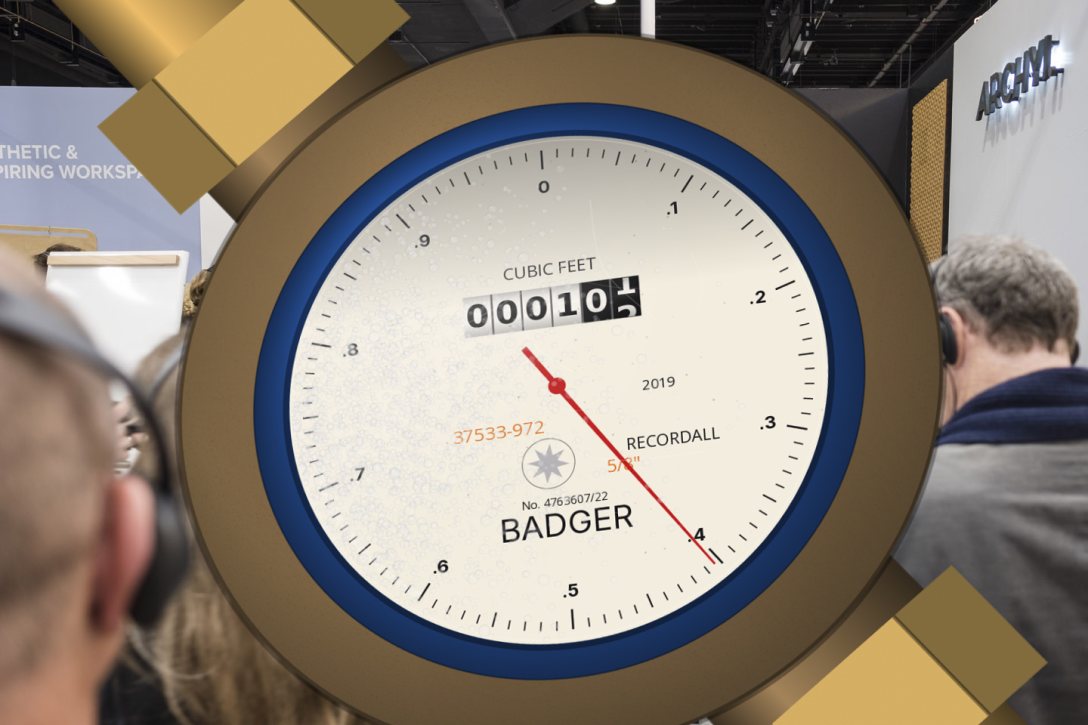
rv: ft³ 101.40
